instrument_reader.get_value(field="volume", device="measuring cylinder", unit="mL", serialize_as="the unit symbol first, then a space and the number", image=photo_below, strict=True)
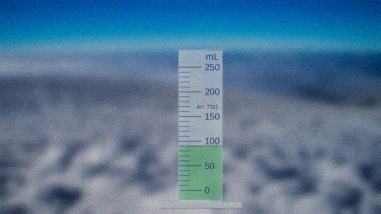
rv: mL 90
